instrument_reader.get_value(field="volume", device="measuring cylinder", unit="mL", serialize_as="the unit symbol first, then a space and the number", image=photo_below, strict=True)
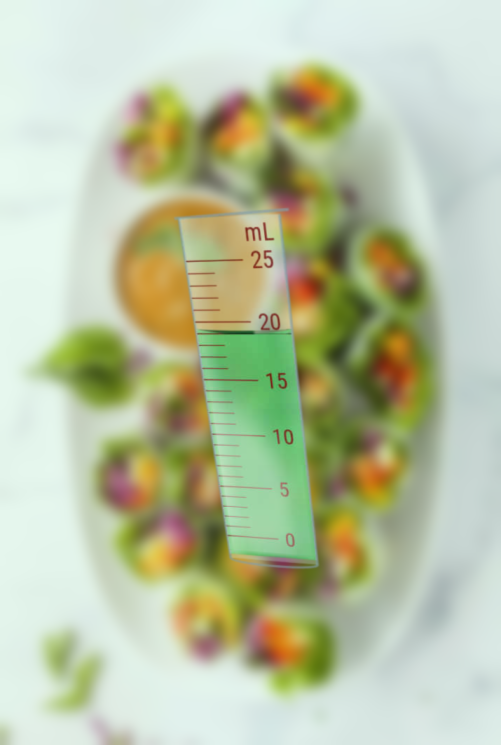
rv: mL 19
